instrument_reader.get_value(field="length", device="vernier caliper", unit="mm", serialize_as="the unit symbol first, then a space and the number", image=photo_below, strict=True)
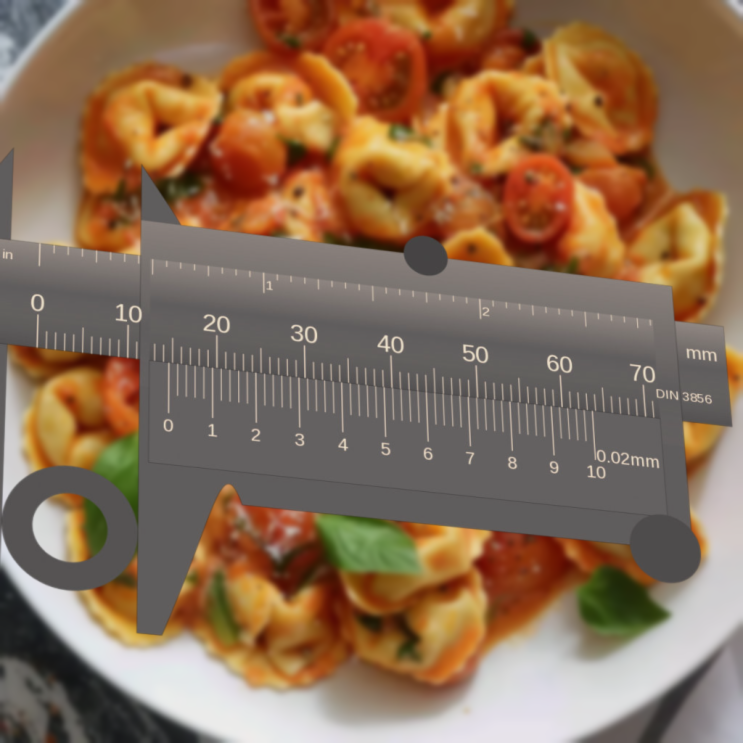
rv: mm 14.6
